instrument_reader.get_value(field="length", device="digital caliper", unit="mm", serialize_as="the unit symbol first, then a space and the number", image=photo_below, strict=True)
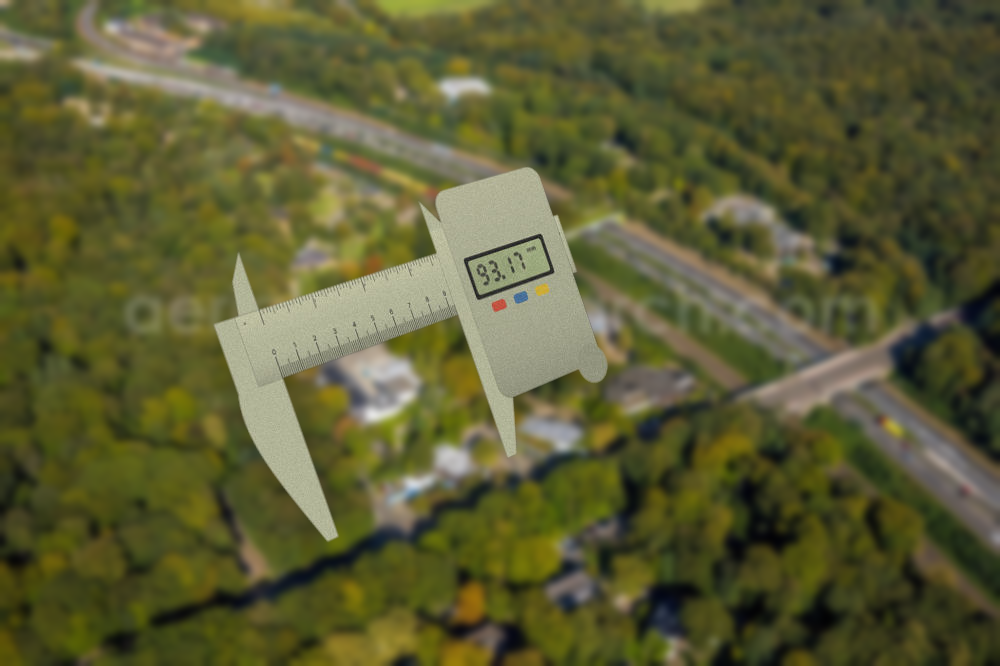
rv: mm 93.17
